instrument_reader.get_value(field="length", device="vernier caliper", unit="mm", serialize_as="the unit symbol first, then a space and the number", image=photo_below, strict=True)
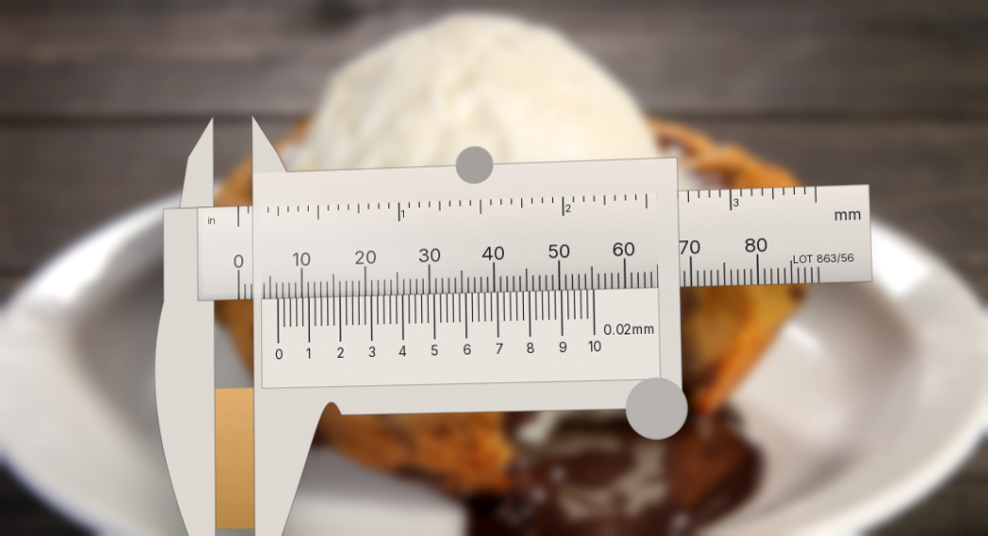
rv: mm 6.2
